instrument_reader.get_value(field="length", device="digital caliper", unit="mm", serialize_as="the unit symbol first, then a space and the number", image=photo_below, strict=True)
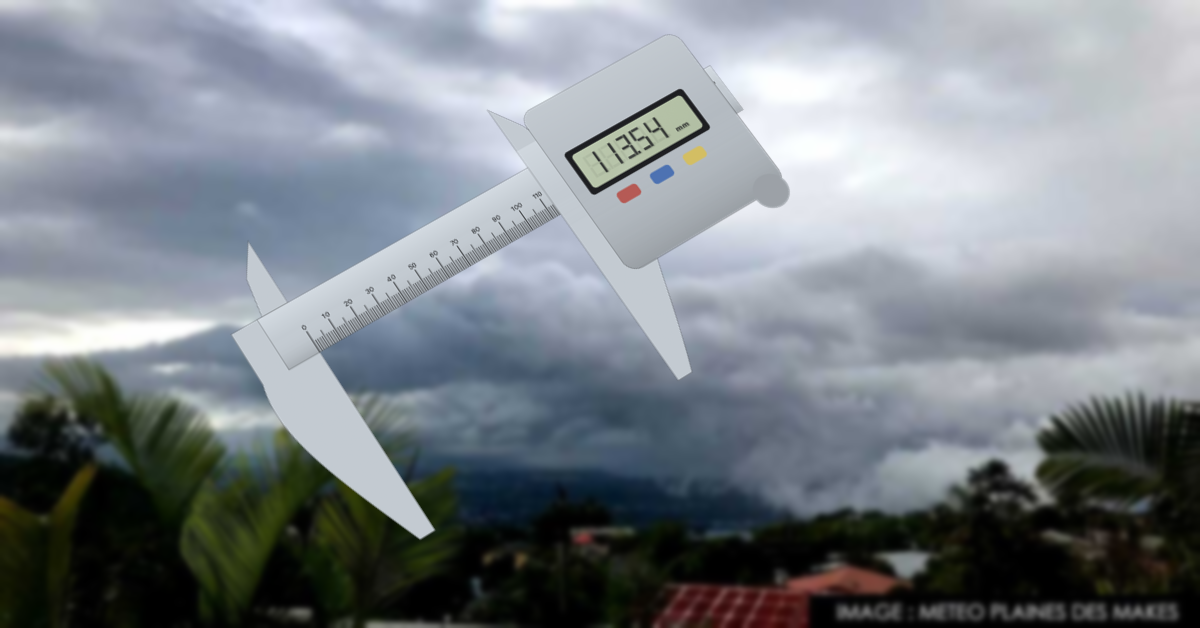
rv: mm 113.54
